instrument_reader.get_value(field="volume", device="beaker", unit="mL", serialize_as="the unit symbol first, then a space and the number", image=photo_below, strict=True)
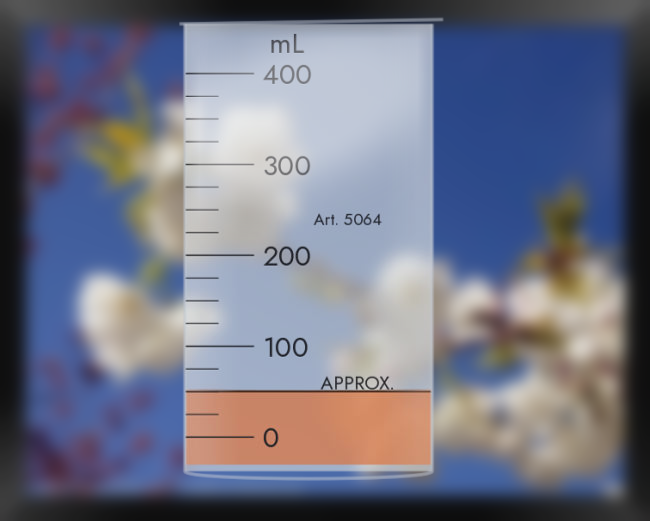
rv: mL 50
